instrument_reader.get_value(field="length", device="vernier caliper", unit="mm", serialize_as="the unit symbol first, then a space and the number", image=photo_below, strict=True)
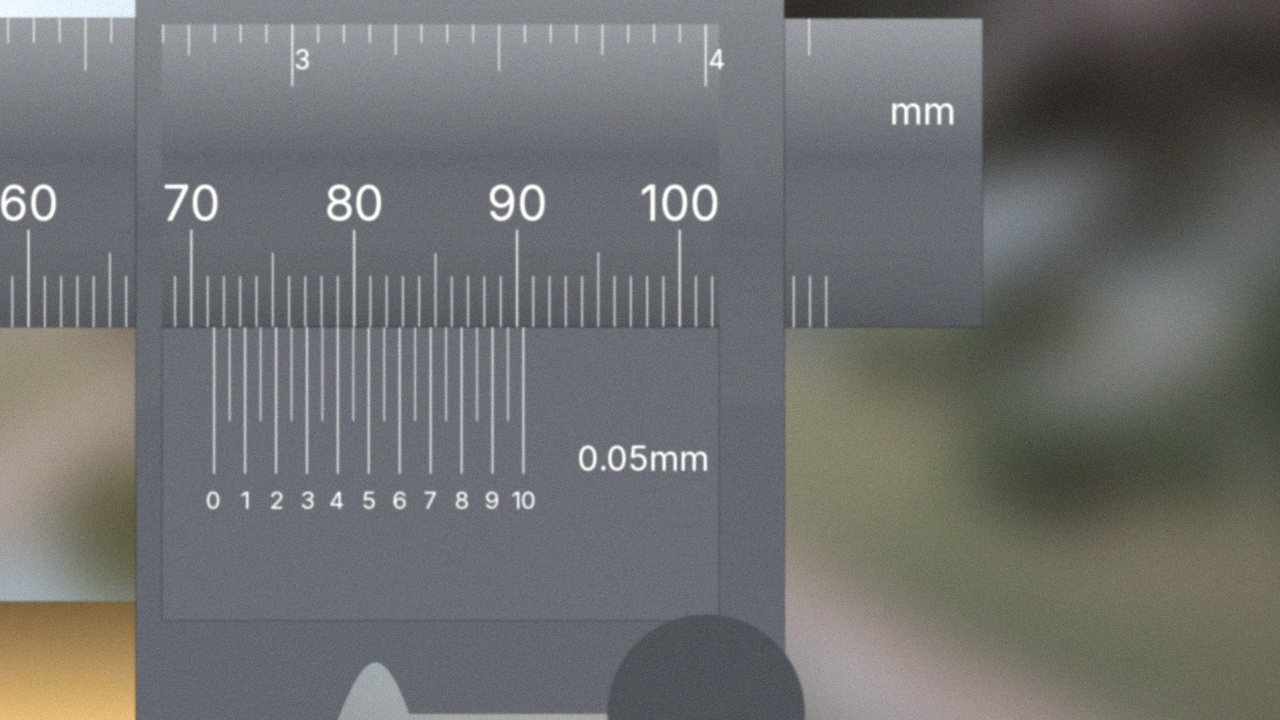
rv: mm 71.4
